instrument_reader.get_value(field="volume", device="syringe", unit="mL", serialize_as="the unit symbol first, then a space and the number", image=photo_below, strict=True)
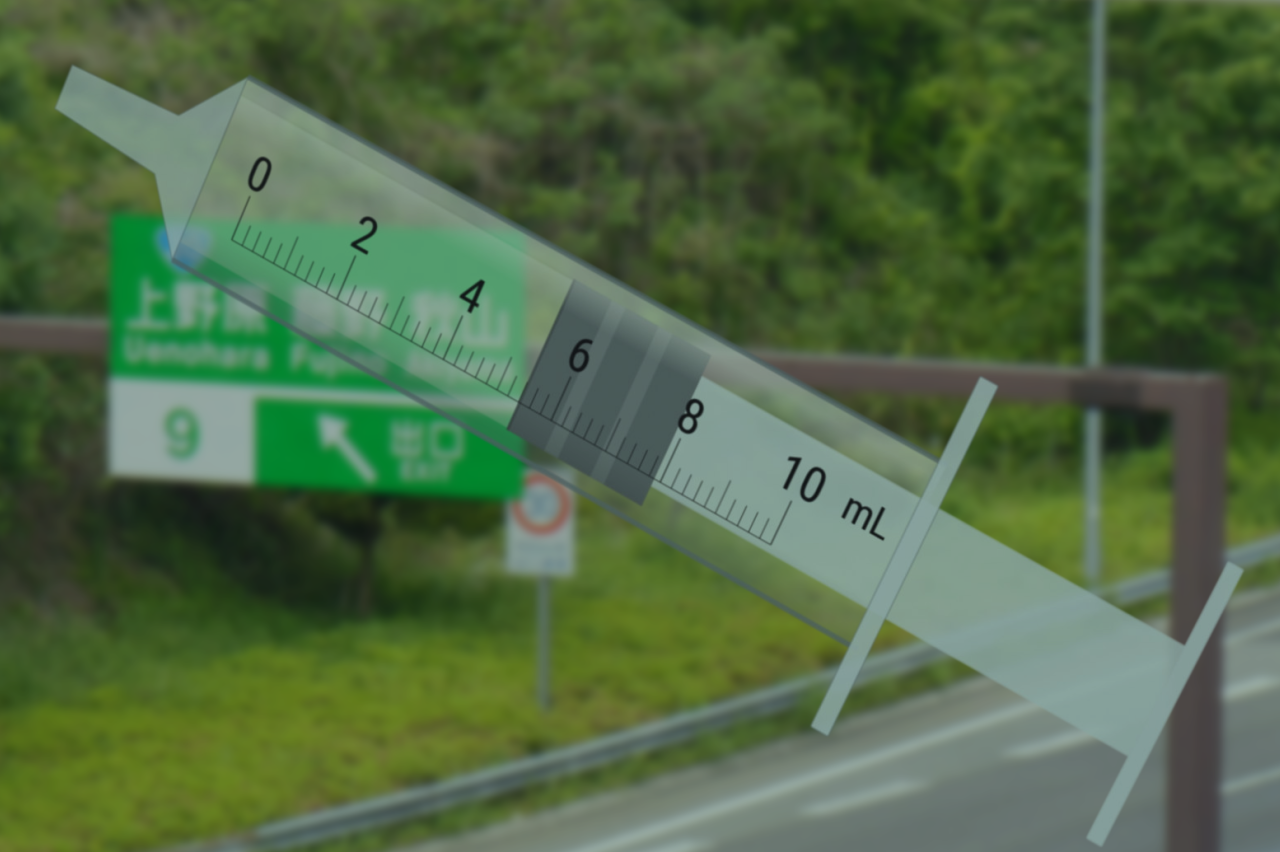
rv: mL 5.4
